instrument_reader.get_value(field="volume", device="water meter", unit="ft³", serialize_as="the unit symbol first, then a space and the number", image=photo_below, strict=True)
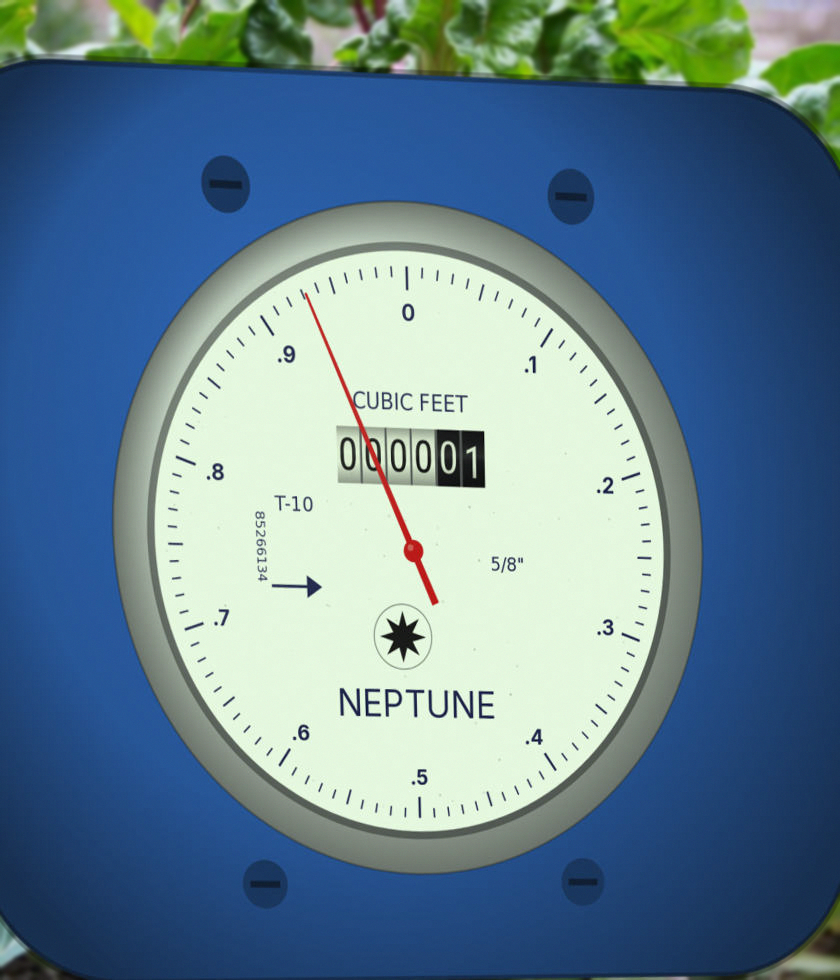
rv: ft³ 0.93
